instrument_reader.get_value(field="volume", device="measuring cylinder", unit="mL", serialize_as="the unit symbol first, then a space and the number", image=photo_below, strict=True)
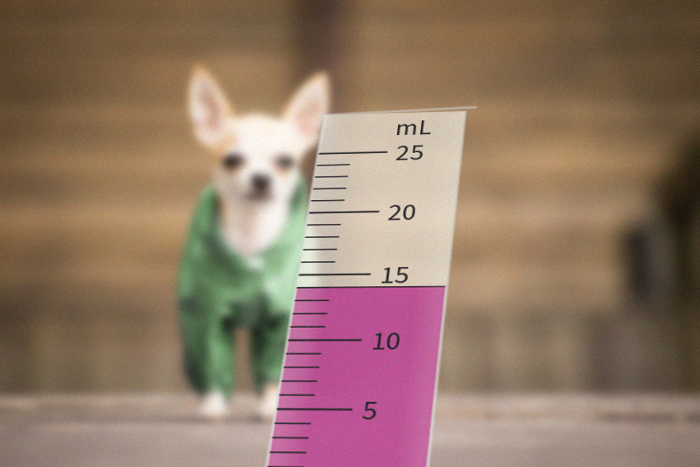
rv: mL 14
